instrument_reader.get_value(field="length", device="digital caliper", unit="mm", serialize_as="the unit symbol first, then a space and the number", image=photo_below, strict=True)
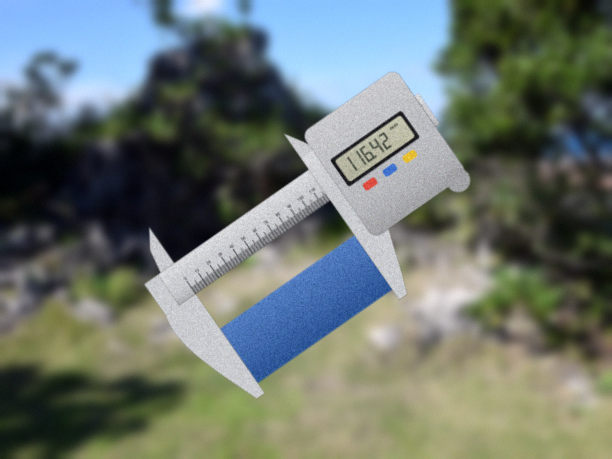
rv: mm 116.42
